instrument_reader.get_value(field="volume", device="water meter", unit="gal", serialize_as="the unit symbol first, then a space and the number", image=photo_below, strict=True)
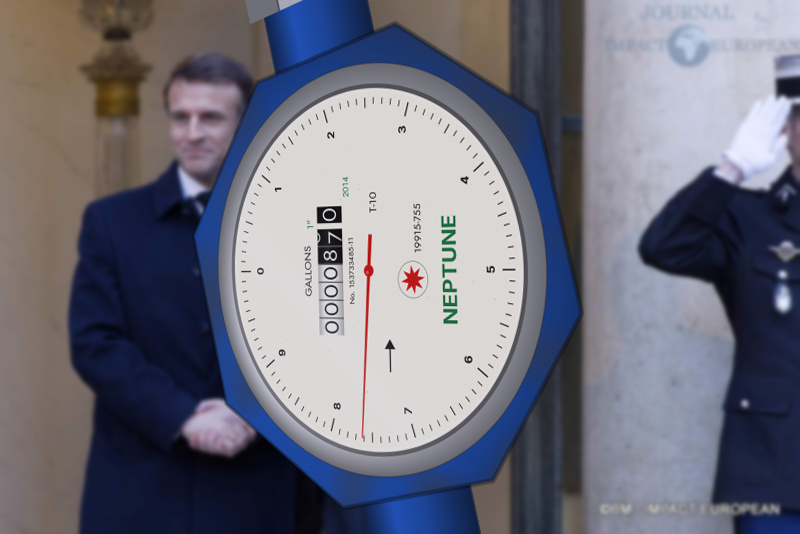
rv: gal 867.6
